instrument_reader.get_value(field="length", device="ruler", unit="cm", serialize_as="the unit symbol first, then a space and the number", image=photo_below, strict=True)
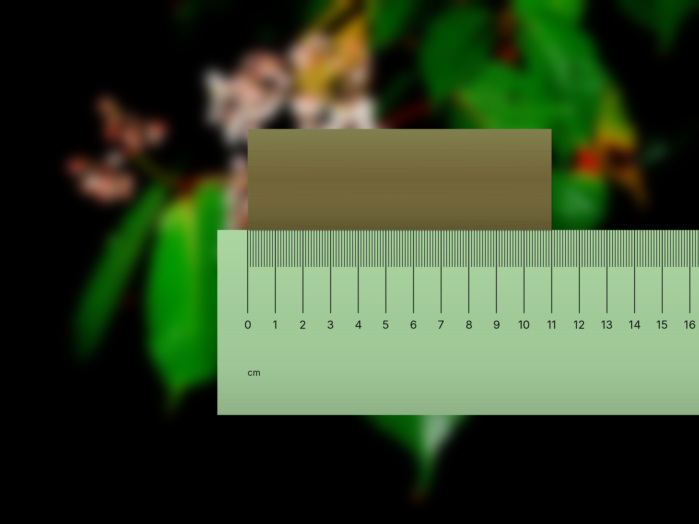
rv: cm 11
